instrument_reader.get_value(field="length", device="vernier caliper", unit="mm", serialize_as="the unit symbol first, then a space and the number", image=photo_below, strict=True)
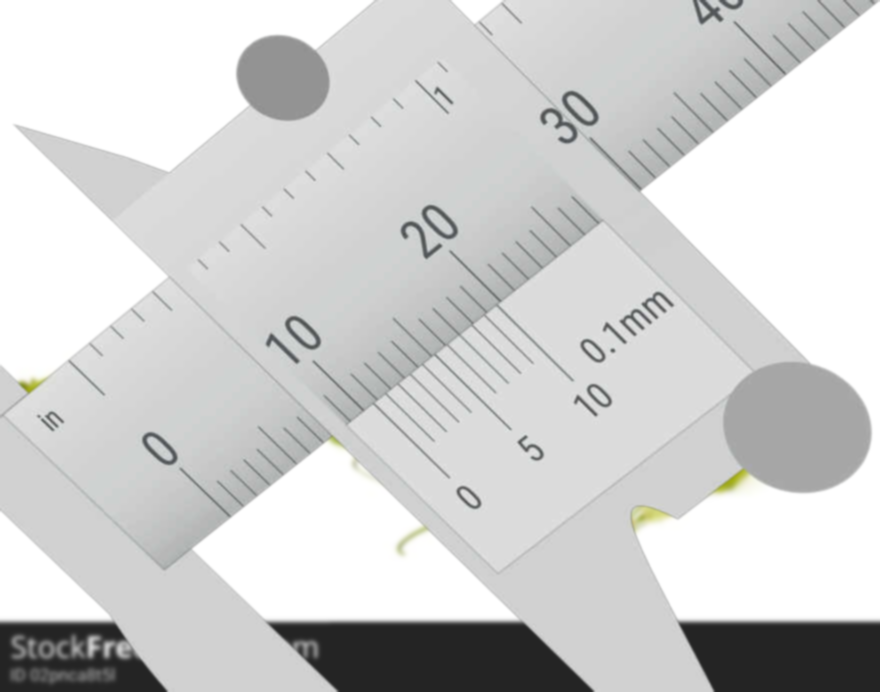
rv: mm 10.7
